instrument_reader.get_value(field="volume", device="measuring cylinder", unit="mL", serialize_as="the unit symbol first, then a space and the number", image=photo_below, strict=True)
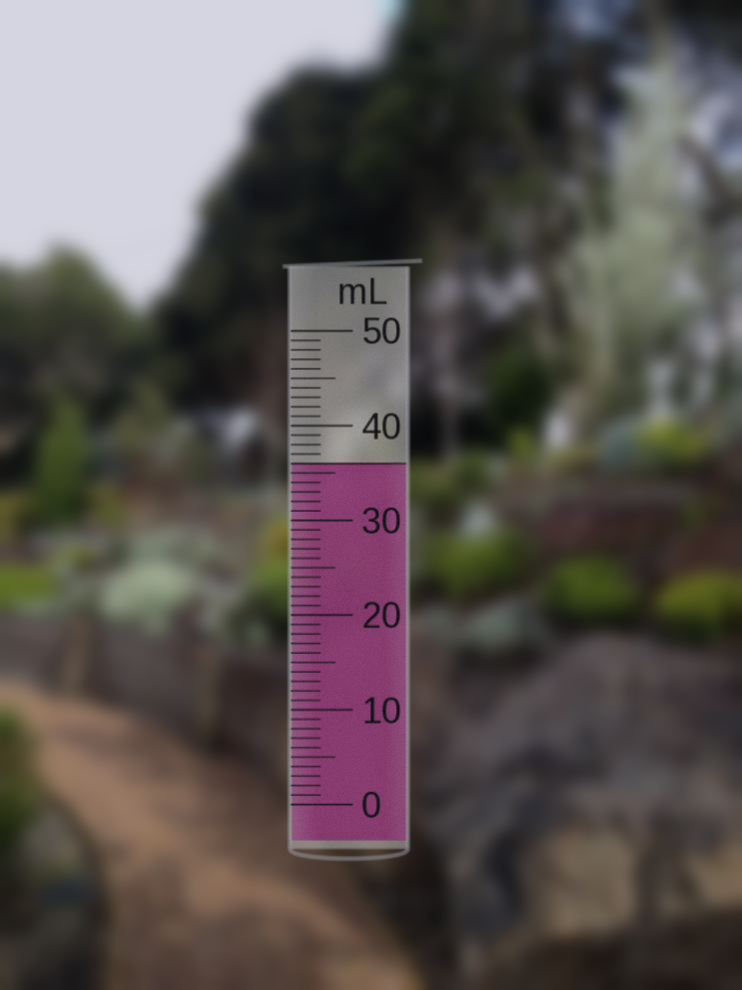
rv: mL 36
